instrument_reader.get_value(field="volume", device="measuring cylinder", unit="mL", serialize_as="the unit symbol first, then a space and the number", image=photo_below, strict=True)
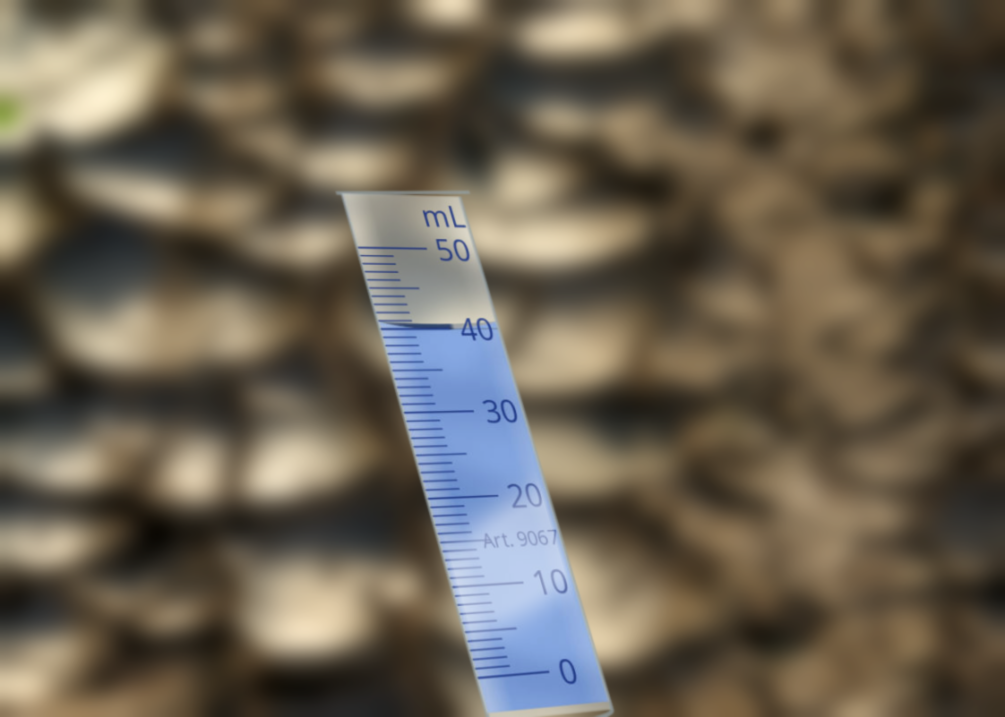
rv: mL 40
